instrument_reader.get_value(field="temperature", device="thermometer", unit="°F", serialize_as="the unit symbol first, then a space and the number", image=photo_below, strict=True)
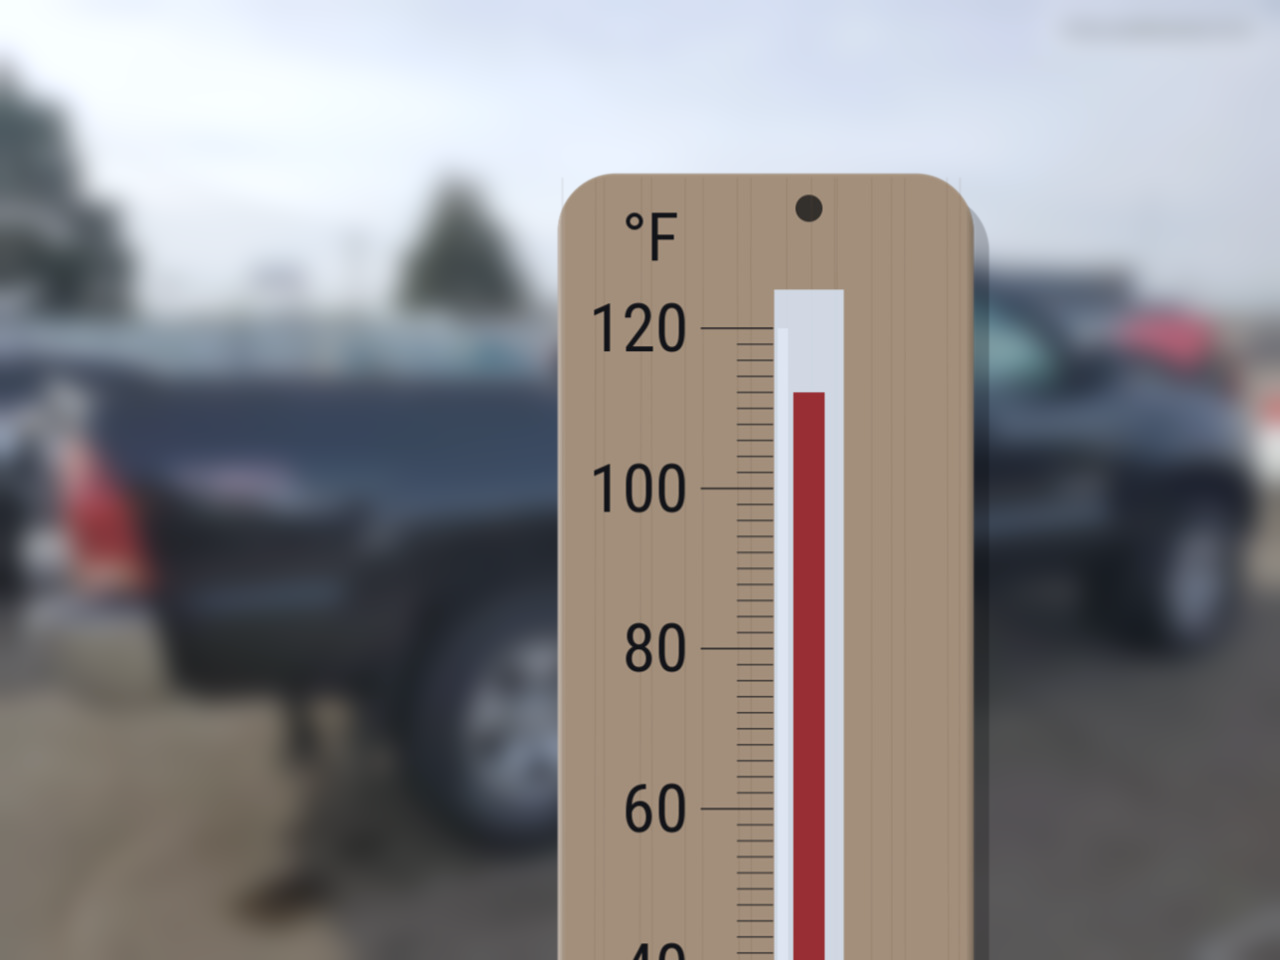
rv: °F 112
